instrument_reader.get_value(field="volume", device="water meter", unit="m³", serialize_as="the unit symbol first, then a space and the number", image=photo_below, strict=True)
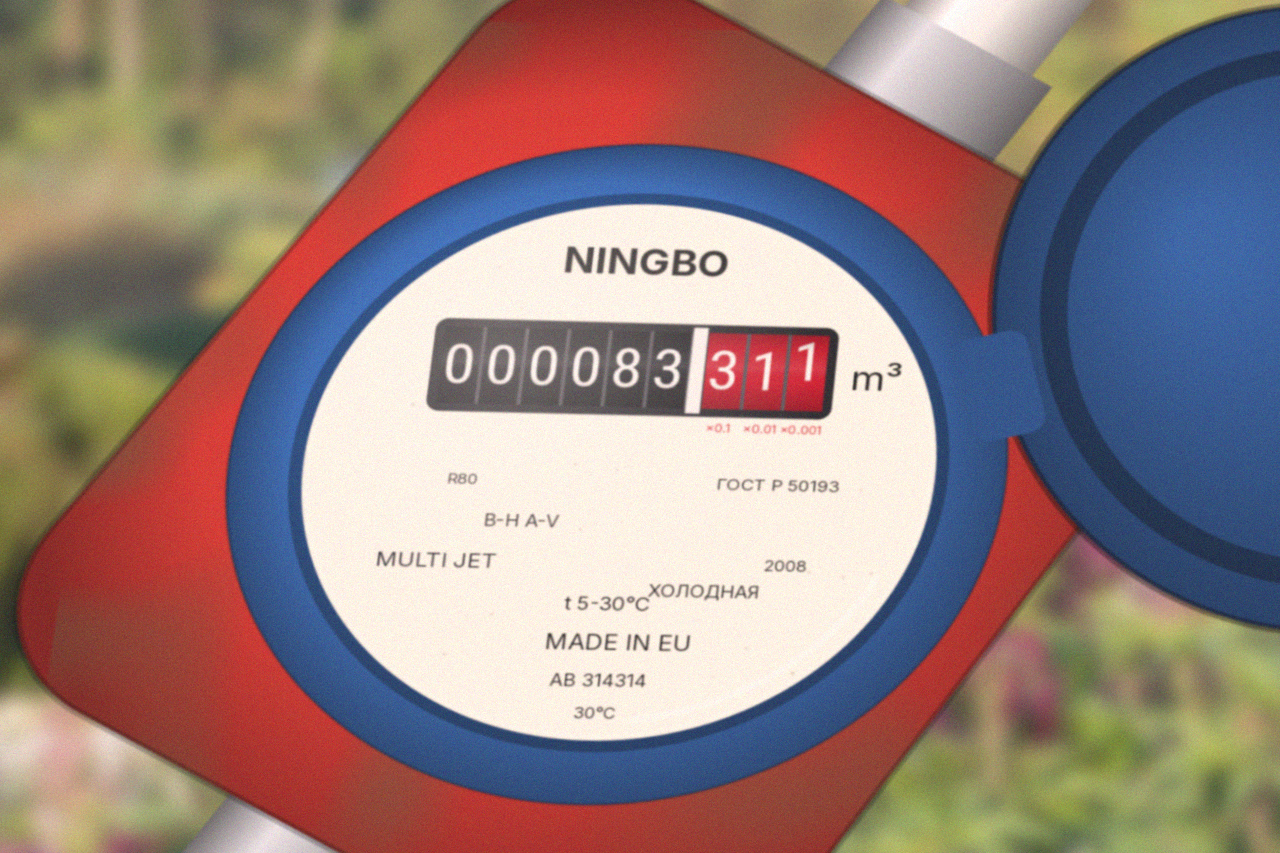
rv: m³ 83.311
